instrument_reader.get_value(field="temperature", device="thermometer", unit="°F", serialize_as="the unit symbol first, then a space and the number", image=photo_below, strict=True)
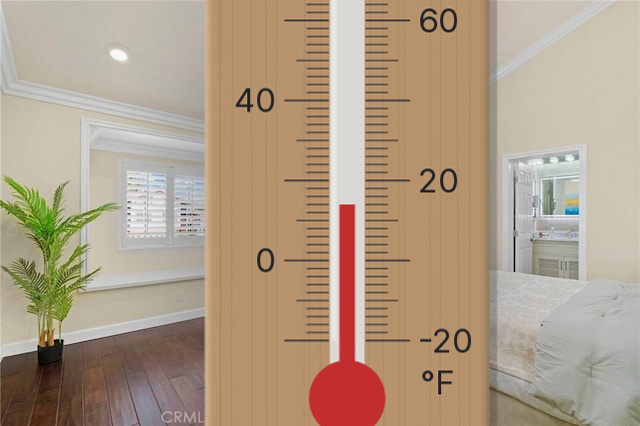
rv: °F 14
